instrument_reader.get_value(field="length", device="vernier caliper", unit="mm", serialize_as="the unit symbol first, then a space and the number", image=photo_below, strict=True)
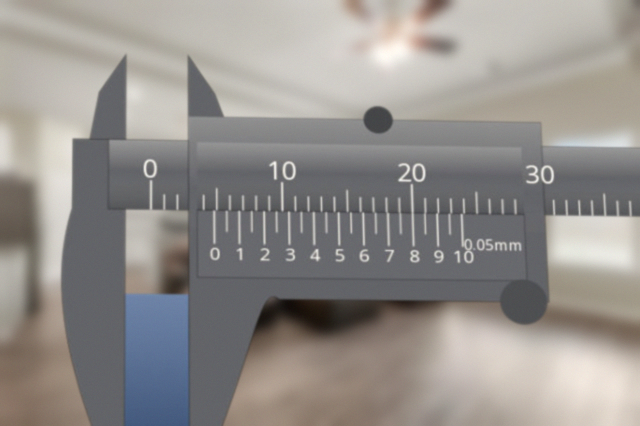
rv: mm 4.8
